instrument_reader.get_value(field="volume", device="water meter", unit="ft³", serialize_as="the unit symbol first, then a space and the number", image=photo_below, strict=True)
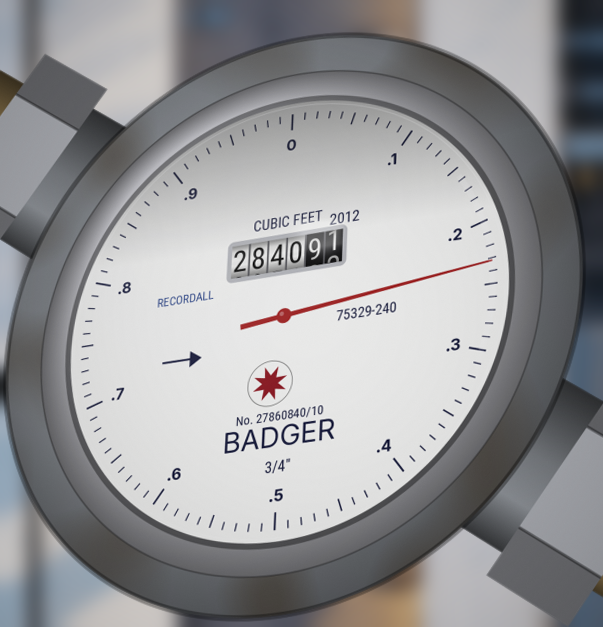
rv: ft³ 284091.23
